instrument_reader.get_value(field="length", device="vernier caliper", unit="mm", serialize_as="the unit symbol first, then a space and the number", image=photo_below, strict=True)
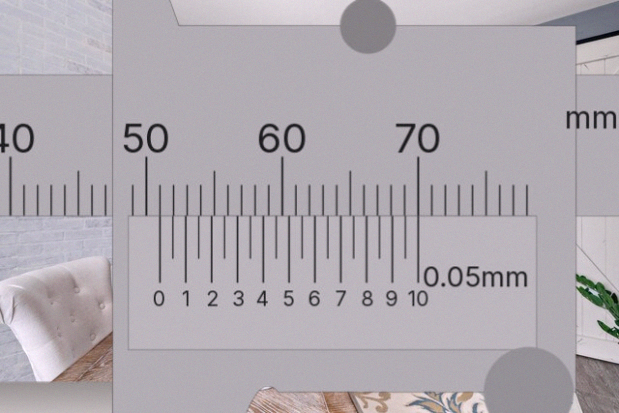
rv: mm 51.0
